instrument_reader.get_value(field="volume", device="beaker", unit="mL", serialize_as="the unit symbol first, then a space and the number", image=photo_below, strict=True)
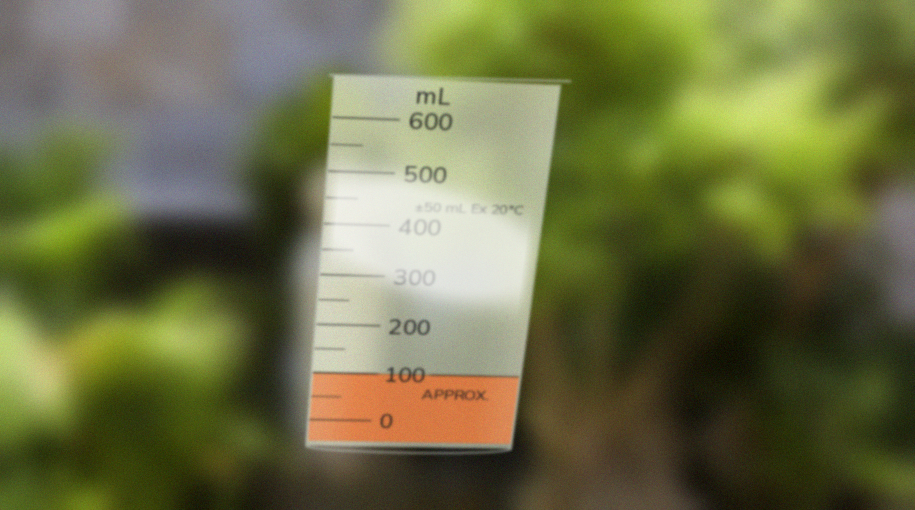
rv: mL 100
